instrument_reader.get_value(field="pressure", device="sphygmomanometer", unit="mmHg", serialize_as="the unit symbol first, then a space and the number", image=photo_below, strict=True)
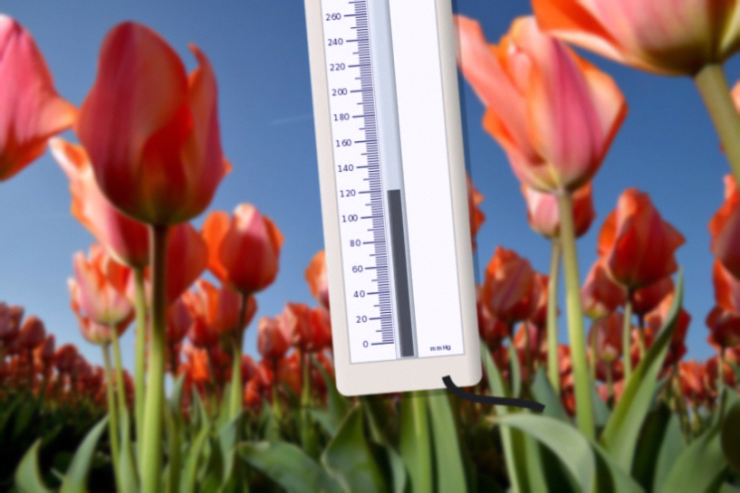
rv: mmHg 120
